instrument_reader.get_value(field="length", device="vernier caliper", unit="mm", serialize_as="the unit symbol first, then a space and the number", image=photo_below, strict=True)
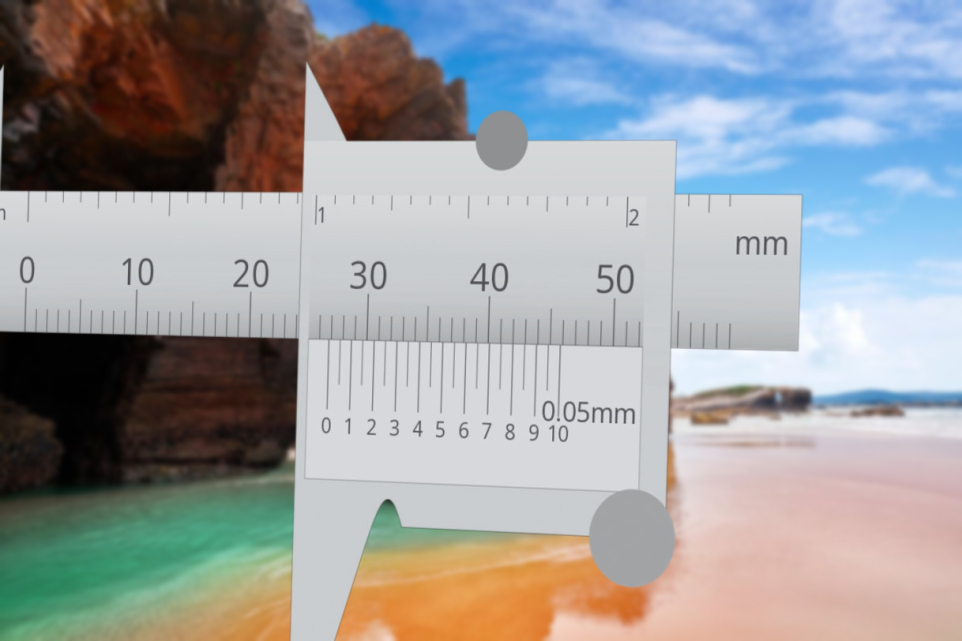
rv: mm 26.8
